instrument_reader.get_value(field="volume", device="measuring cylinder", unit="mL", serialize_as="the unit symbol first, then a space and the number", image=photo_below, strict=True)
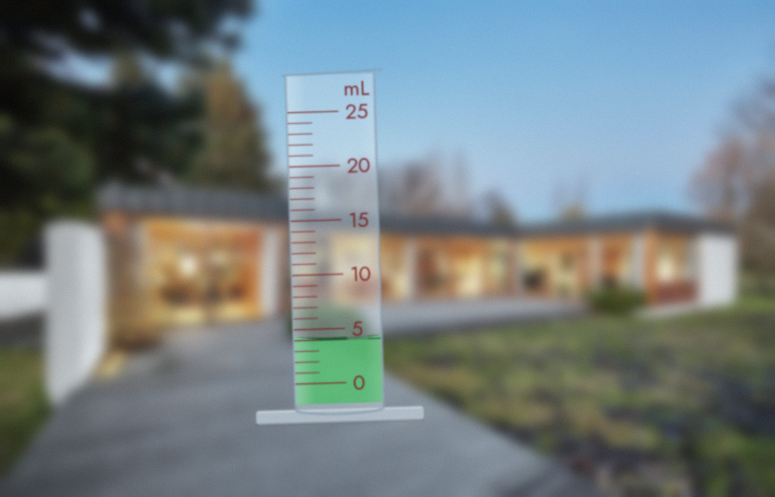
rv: mL 4
